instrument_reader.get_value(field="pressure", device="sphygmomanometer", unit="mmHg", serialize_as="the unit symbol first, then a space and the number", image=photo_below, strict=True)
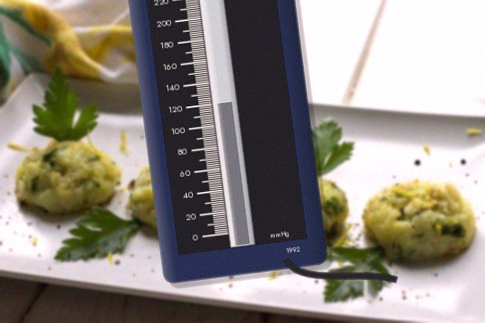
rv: mmHg 120
